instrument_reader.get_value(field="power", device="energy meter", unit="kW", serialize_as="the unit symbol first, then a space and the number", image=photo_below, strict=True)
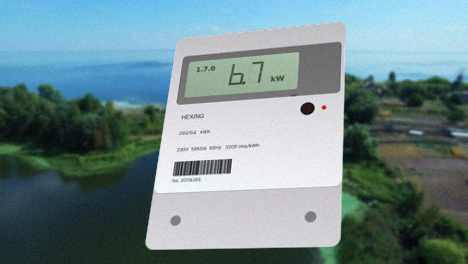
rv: kW 6.7
